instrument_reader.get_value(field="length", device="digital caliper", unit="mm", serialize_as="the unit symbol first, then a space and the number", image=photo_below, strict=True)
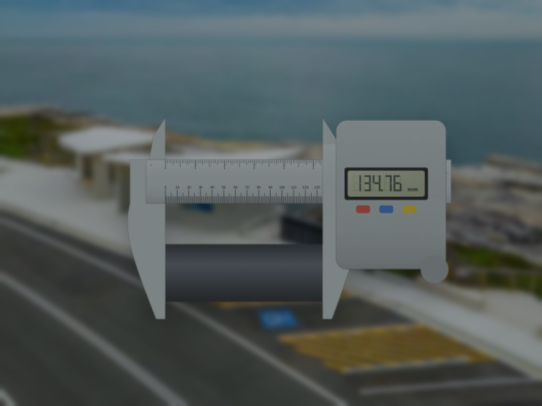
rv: mm 134.76
